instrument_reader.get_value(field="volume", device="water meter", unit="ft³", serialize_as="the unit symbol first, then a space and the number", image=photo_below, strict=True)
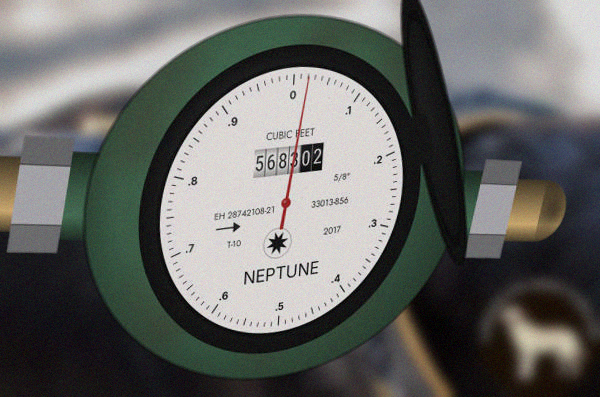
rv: ft³ 568302.02
